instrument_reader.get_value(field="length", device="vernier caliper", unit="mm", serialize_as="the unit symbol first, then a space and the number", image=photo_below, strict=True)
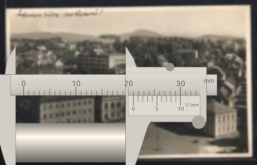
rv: mm 21.0
